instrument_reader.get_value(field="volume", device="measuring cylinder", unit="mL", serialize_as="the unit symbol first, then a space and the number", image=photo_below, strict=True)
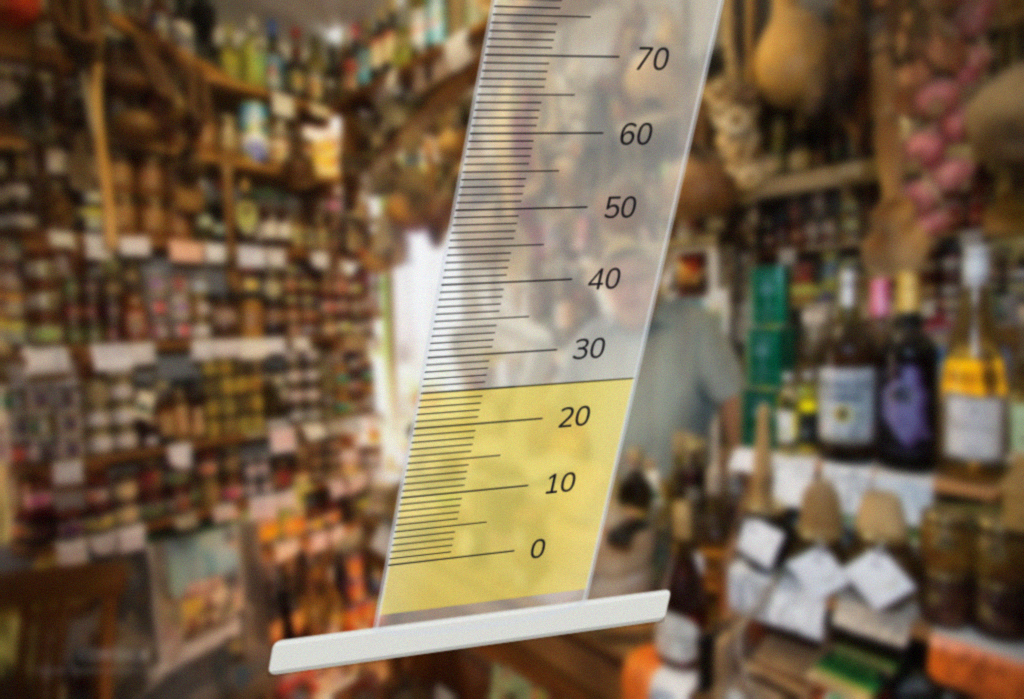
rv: mL 25
